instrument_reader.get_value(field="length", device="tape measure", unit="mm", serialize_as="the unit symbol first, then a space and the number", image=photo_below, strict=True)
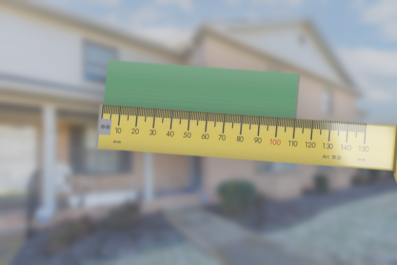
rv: mm 110
